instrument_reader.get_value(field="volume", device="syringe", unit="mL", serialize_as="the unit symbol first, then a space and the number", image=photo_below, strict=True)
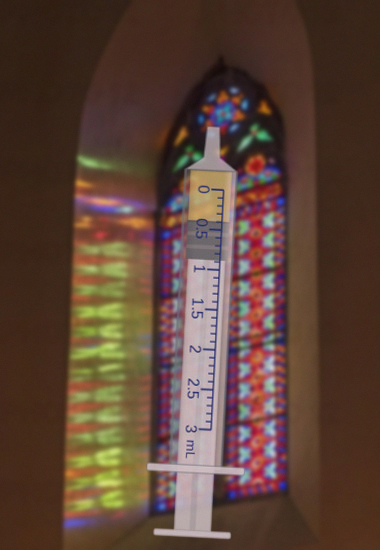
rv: mL 0.4
